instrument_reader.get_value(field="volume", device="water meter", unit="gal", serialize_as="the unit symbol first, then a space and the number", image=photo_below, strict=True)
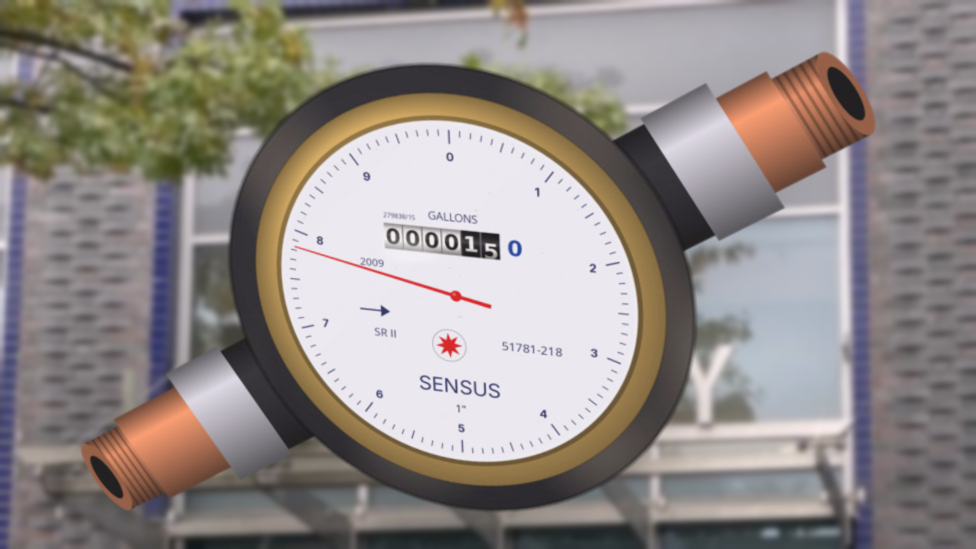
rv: gal 147.8
